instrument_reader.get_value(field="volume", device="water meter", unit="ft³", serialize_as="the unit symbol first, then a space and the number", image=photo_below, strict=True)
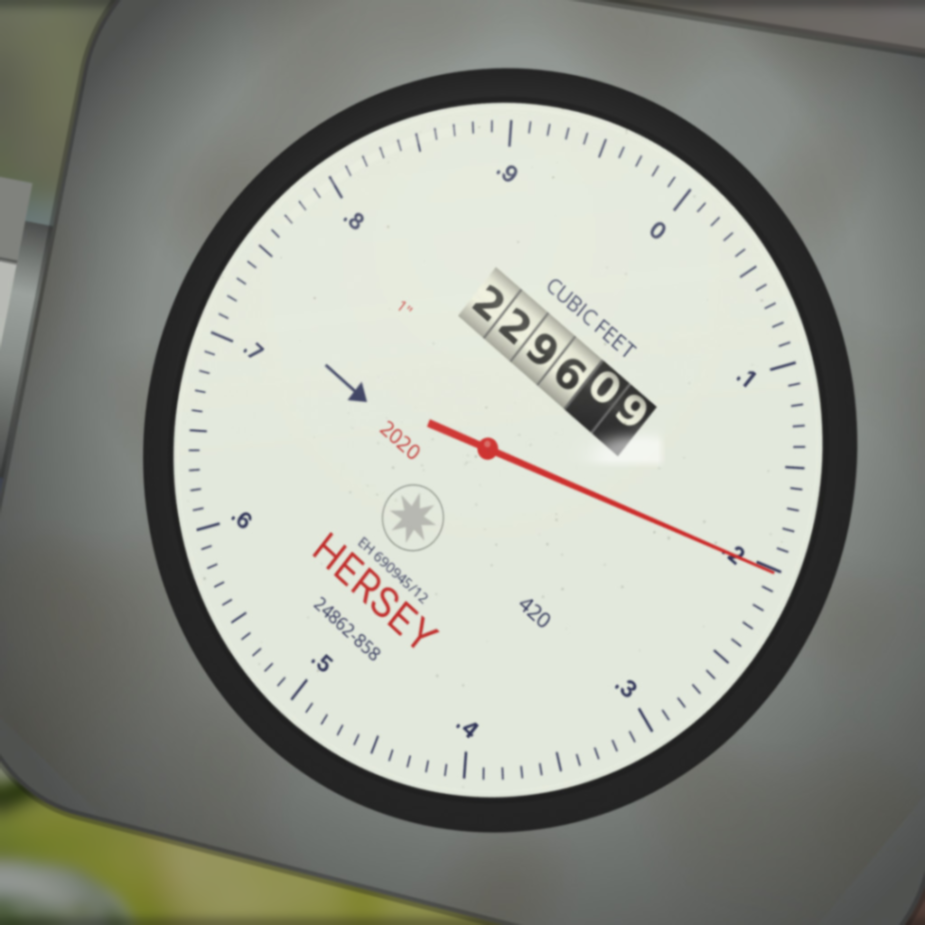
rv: ft³ 229609.20
